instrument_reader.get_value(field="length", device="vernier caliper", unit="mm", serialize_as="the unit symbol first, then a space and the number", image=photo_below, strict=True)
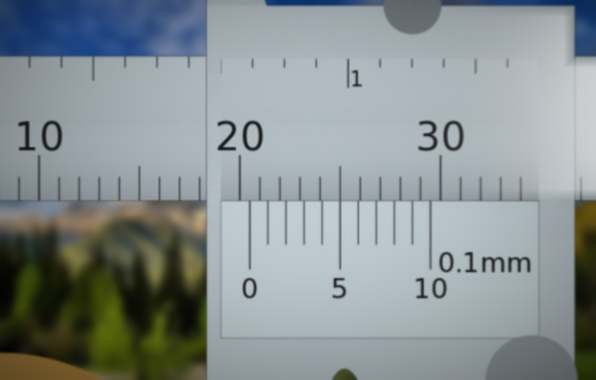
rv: mm 20.5
